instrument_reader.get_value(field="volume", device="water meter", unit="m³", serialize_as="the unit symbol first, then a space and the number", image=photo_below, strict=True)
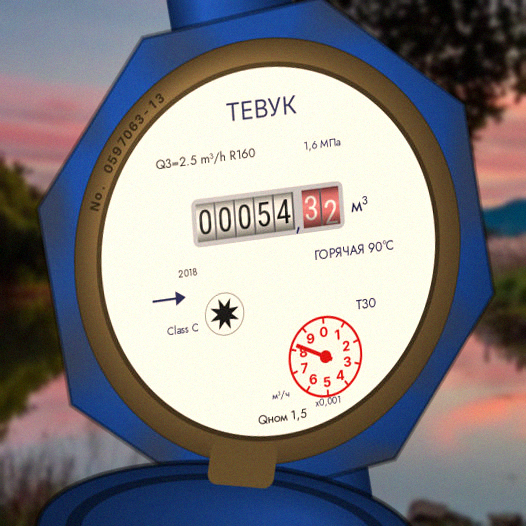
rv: m³ 54.318
